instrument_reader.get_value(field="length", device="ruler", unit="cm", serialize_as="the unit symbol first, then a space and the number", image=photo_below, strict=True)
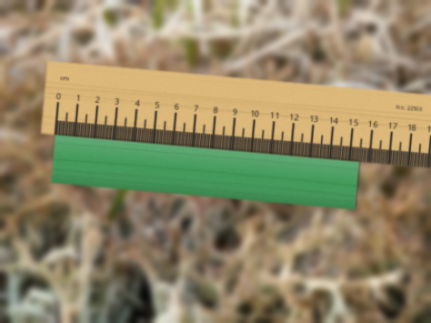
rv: cm 15.5
